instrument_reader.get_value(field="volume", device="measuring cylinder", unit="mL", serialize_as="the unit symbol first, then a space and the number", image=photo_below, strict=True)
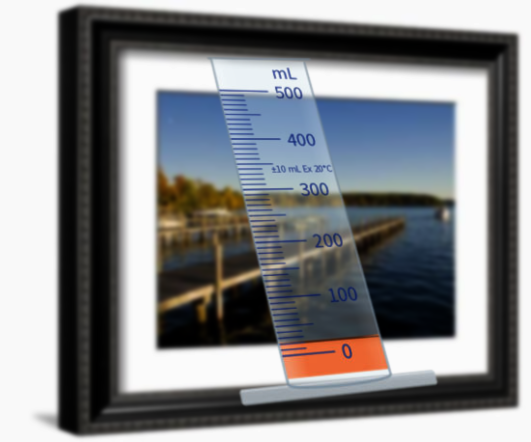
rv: mL 20
